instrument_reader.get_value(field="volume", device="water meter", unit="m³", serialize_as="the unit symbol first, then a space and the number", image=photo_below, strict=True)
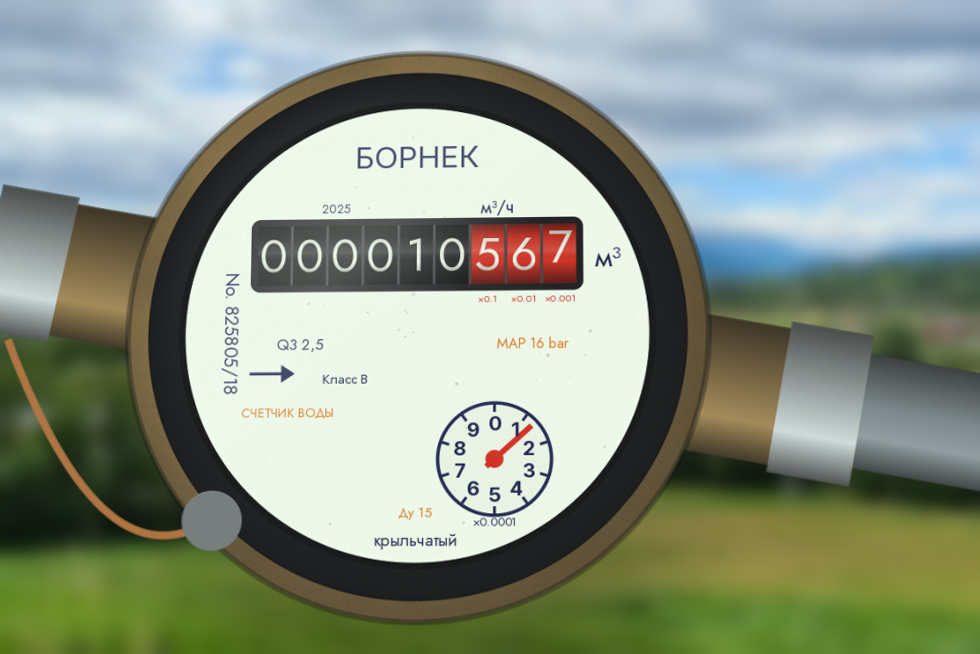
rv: m³ 10.5671
